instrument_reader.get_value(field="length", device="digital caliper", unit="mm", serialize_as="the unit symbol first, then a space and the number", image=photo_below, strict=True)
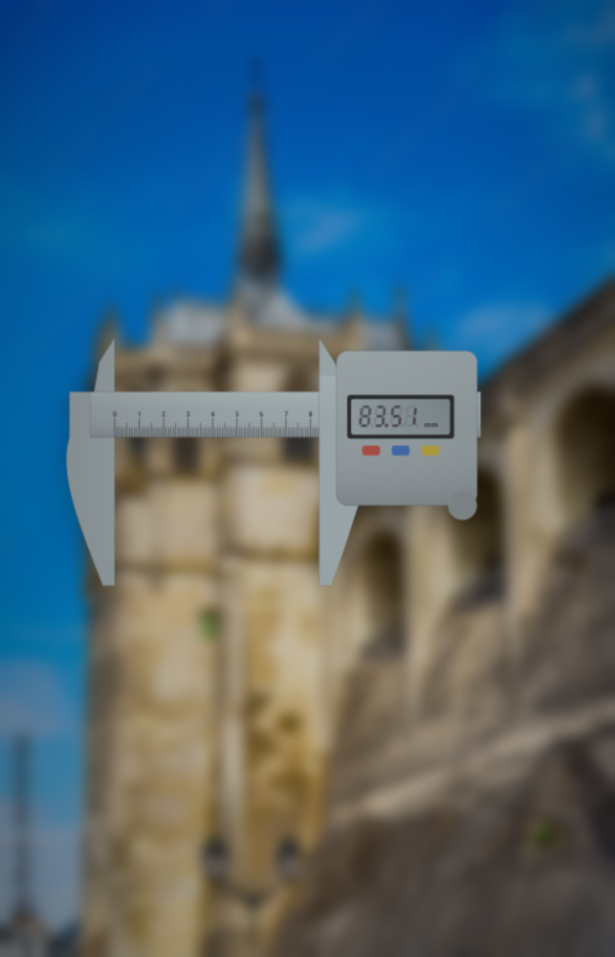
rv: mm 83.51
